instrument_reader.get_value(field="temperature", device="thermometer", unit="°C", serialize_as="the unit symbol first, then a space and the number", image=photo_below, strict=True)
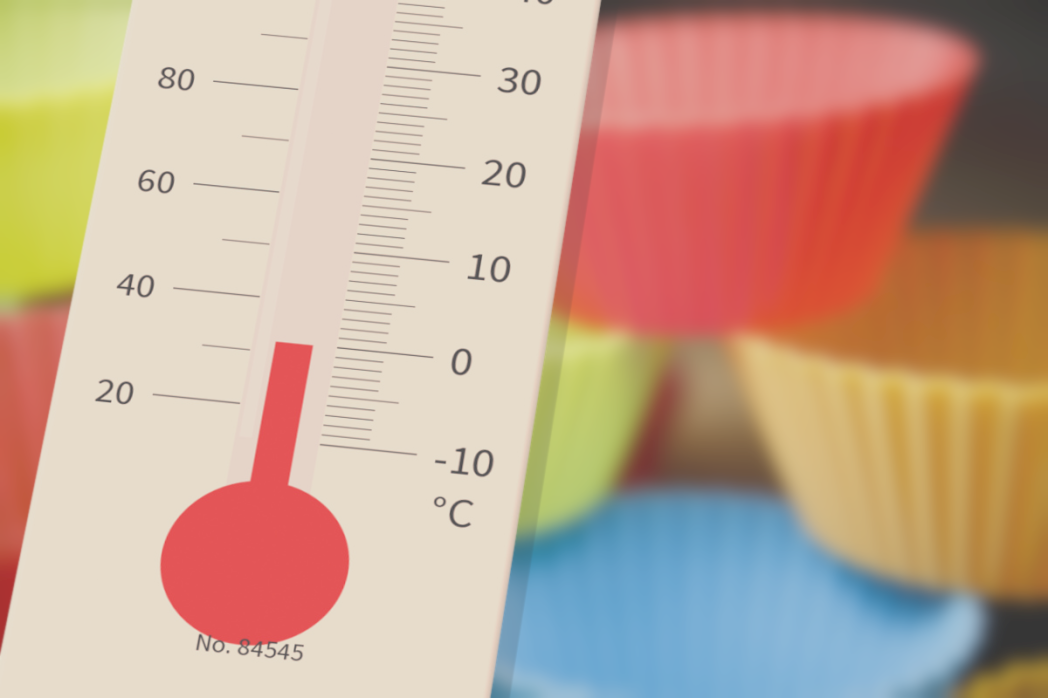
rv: °C 0
